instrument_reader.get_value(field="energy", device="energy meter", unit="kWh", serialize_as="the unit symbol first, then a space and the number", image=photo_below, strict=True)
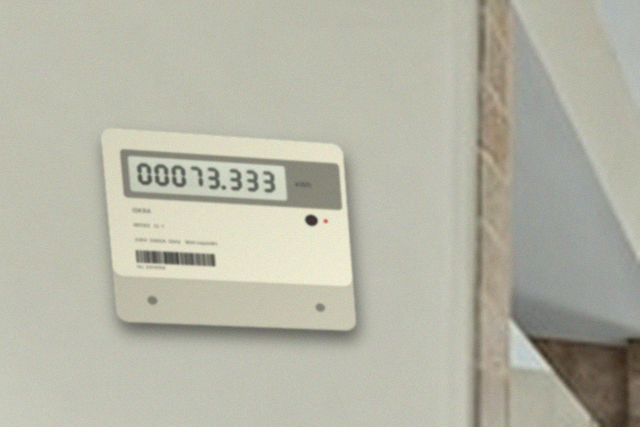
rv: kWh 73.333
